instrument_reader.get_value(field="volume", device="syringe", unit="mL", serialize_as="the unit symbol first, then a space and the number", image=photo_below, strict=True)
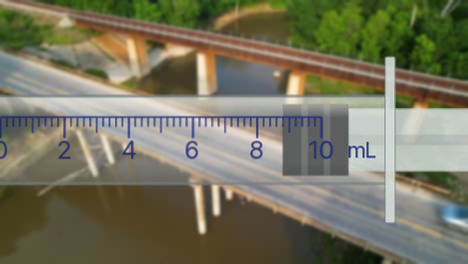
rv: mL 8.8
